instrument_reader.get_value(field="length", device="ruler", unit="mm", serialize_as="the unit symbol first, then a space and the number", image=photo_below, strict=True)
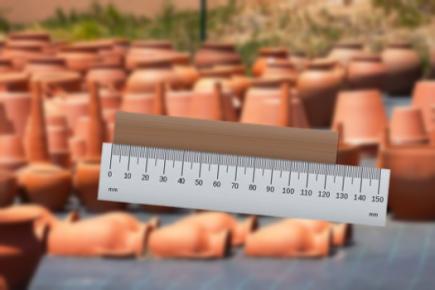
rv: mm 125
